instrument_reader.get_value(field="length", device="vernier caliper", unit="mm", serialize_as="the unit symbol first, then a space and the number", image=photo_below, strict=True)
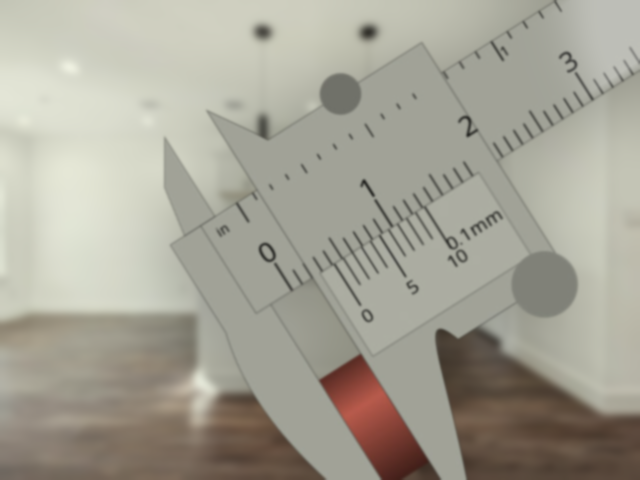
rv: mm 4.2
